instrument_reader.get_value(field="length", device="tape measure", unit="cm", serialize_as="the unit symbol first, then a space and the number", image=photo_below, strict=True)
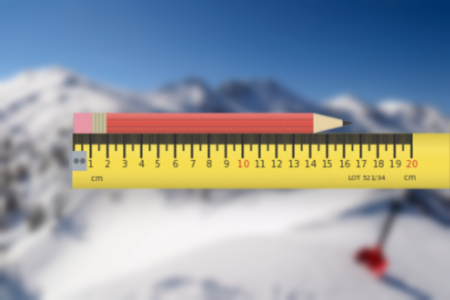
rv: cm 16.5
